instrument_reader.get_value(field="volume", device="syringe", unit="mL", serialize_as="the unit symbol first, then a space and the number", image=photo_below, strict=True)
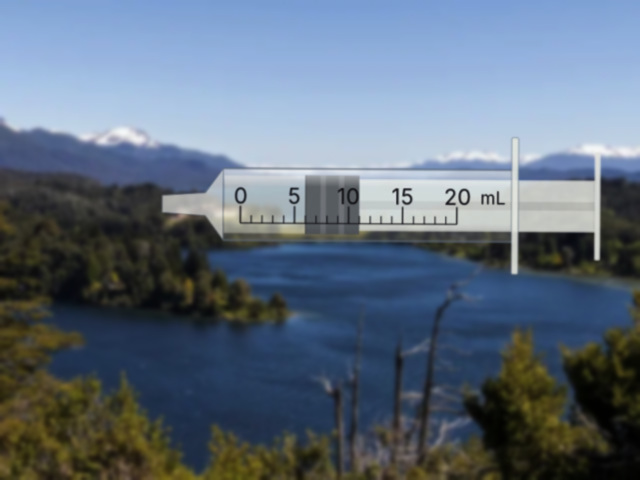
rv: mL 6
